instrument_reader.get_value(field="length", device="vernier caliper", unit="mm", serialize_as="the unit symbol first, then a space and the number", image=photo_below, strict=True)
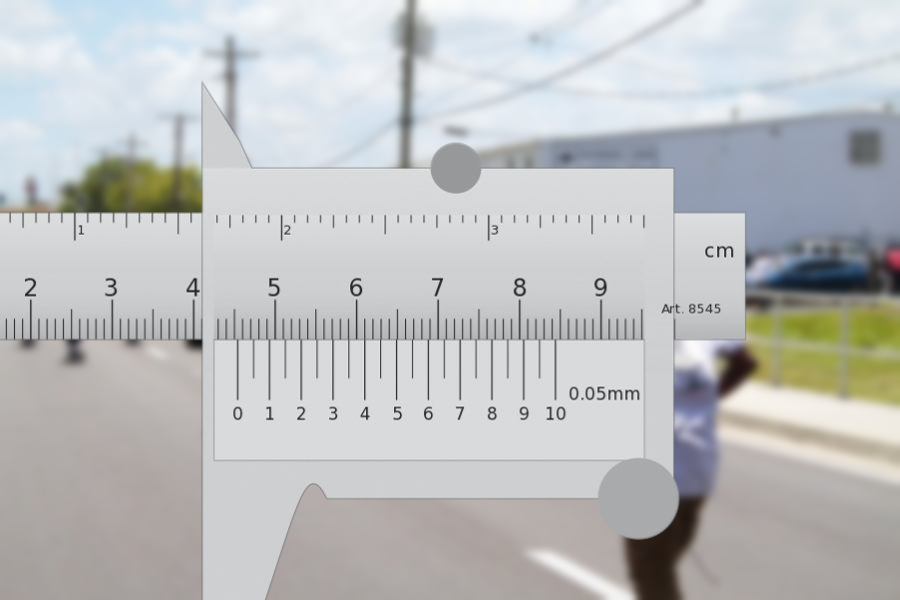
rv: mm 45.4
